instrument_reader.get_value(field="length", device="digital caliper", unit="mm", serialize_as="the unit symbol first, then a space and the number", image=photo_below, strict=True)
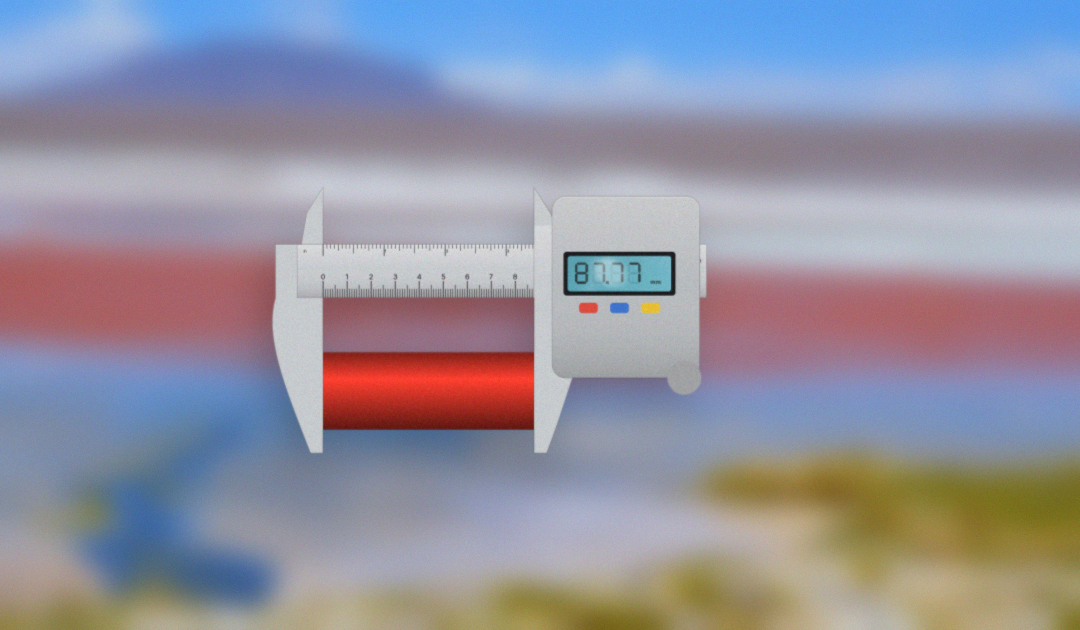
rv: mm 87.77
